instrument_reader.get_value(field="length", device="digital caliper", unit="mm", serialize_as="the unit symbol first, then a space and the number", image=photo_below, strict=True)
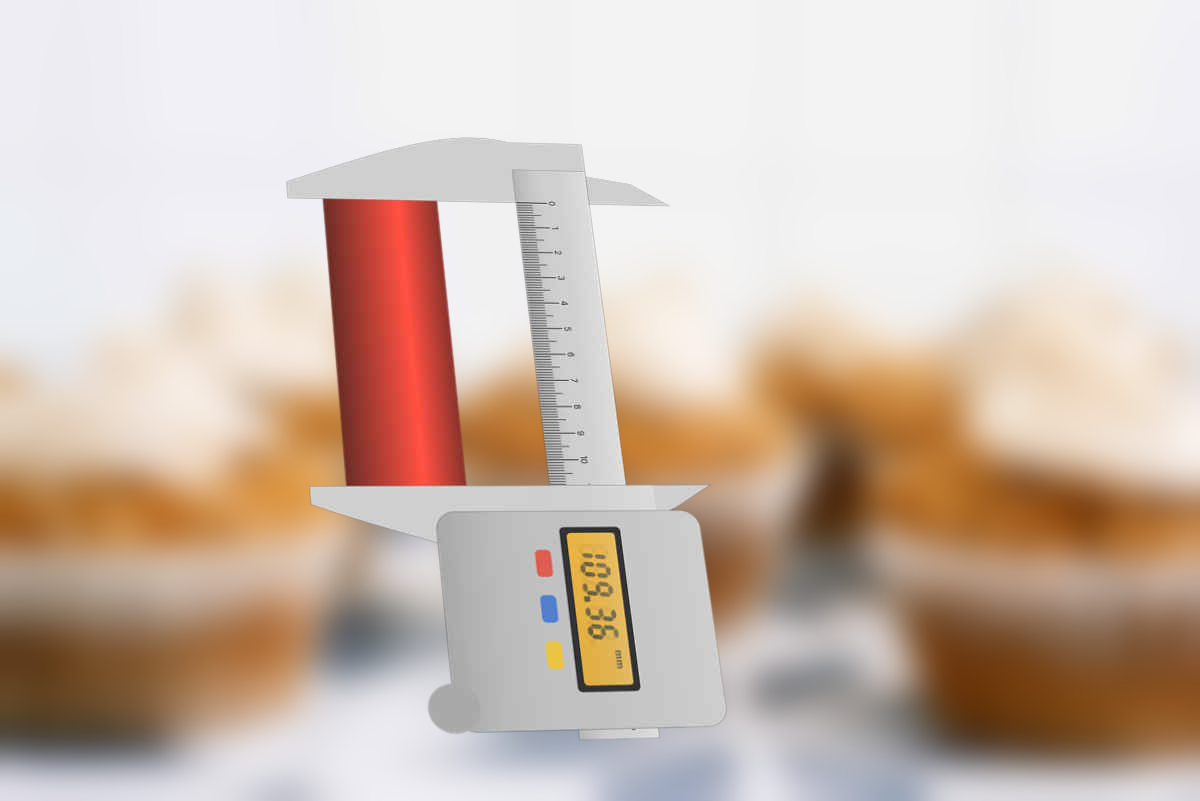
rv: mm 109.36
